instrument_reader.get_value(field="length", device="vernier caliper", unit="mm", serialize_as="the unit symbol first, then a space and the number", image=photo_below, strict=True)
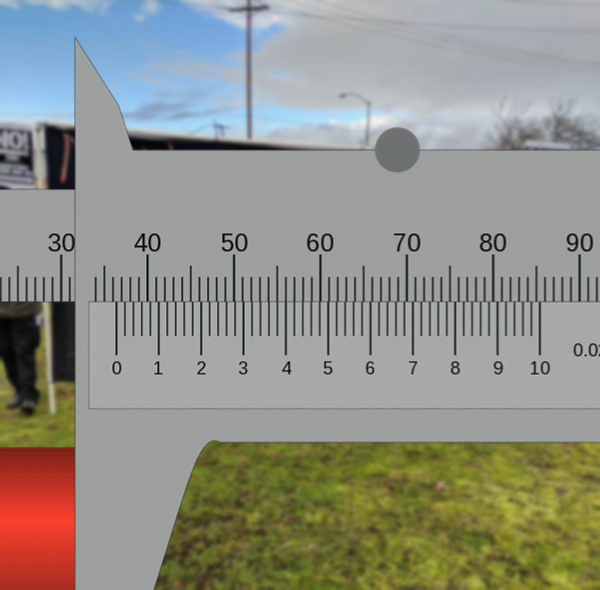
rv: mm 36.4
